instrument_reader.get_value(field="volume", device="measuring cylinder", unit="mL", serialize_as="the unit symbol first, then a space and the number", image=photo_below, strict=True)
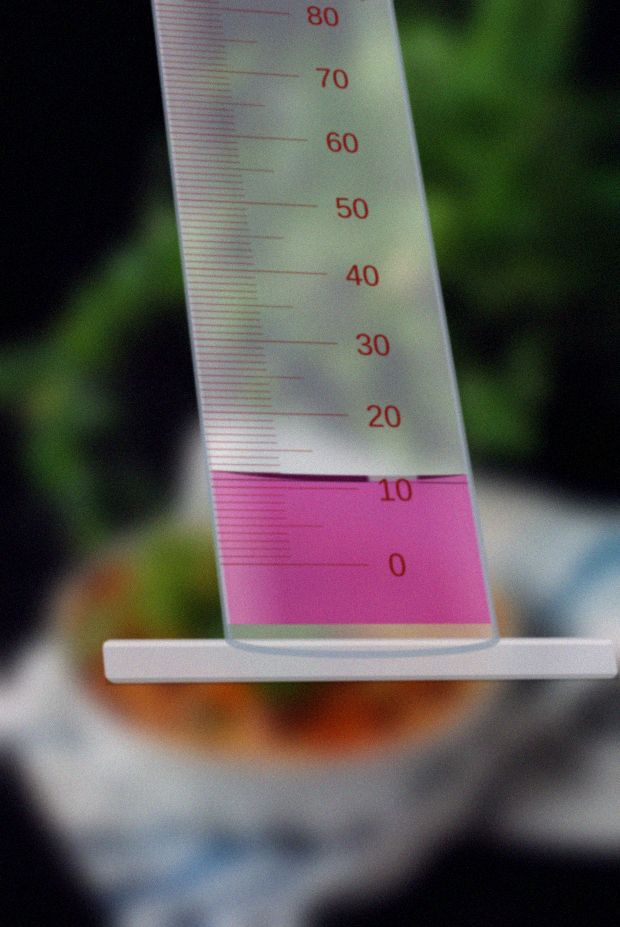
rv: mL 11
